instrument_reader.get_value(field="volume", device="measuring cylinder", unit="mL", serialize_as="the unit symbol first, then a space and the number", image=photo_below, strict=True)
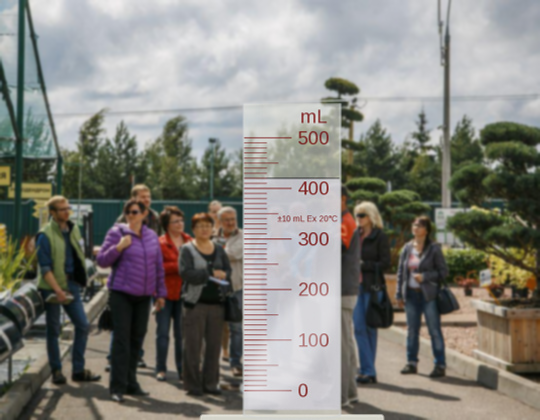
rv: mL 420
